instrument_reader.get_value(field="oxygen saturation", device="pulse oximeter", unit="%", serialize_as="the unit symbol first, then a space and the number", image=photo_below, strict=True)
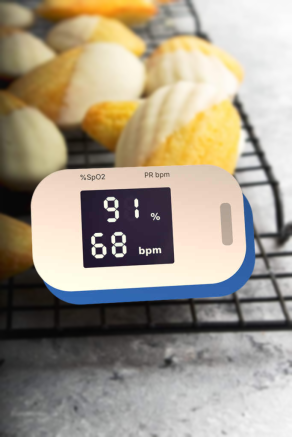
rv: % 91
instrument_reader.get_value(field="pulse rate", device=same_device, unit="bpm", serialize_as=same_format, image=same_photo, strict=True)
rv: bpm 68
